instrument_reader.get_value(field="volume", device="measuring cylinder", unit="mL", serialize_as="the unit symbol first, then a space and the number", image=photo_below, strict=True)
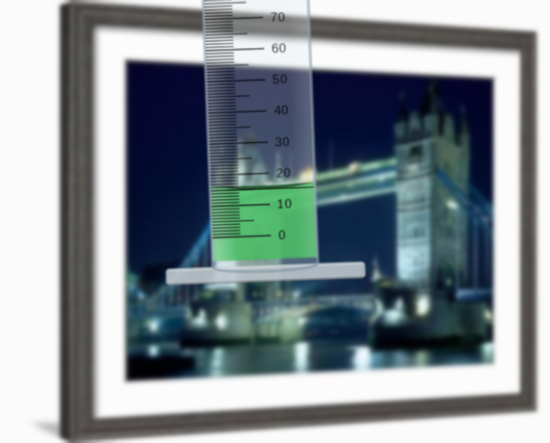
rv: mL 15
